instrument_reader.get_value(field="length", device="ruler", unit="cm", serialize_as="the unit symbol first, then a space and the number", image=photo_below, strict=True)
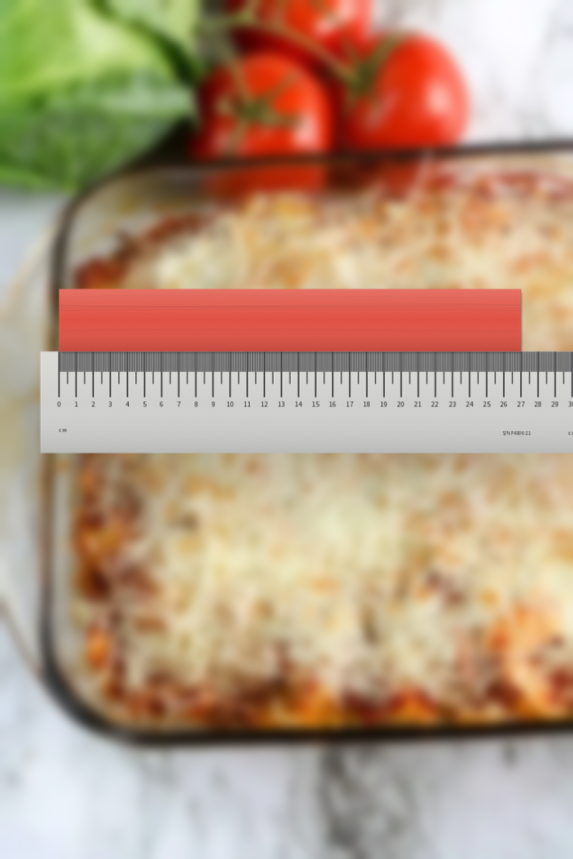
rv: cm 27
